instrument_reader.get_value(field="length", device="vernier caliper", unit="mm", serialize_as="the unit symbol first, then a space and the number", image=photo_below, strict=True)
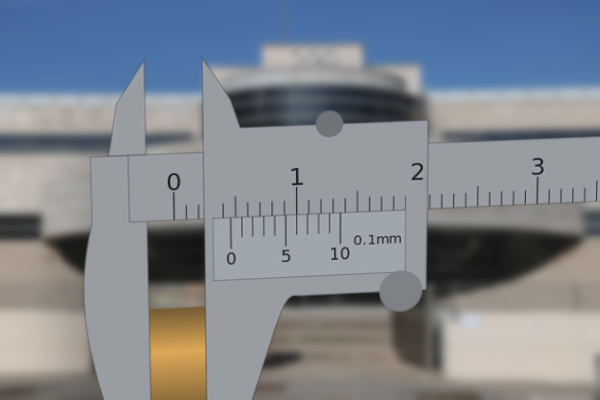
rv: mm 4.6
